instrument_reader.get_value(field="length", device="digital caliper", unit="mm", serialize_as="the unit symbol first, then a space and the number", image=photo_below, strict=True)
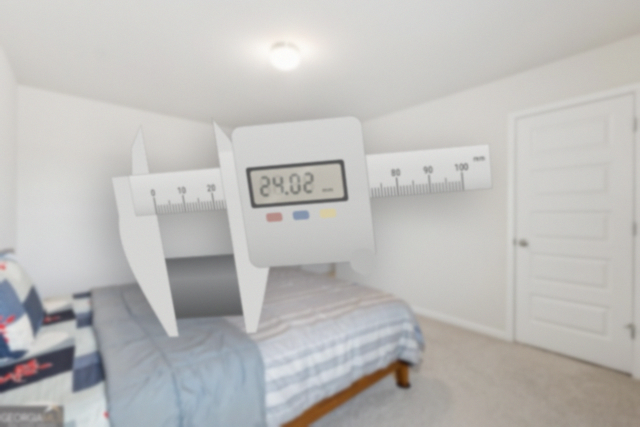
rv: mm 24.02
